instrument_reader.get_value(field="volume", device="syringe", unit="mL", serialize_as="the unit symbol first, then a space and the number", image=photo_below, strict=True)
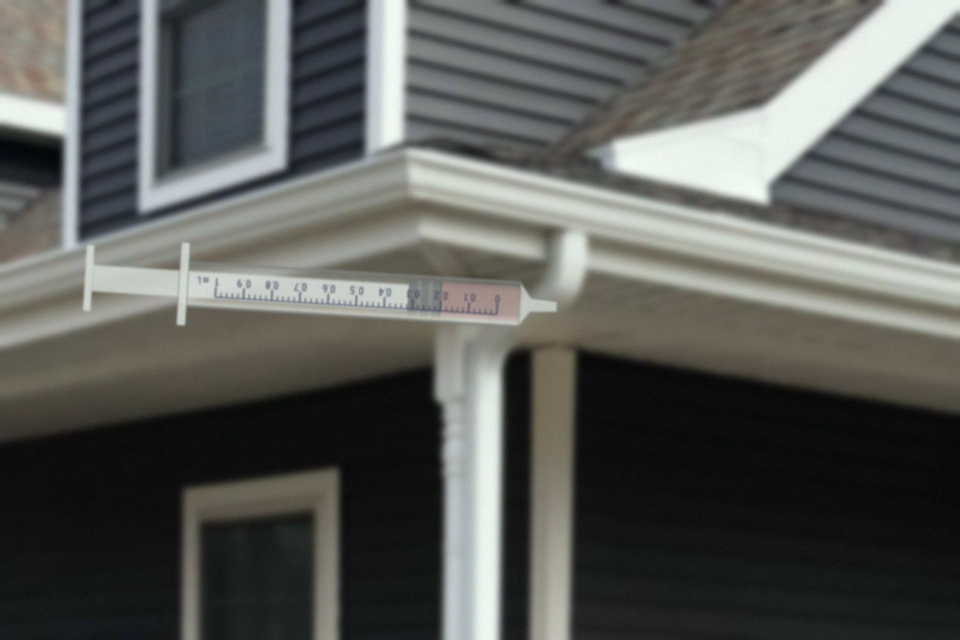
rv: mL 0.2
